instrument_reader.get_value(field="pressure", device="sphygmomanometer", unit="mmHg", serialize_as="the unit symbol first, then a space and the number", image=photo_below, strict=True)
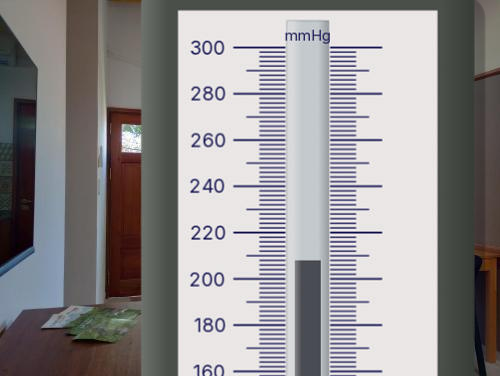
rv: mmHg 208
